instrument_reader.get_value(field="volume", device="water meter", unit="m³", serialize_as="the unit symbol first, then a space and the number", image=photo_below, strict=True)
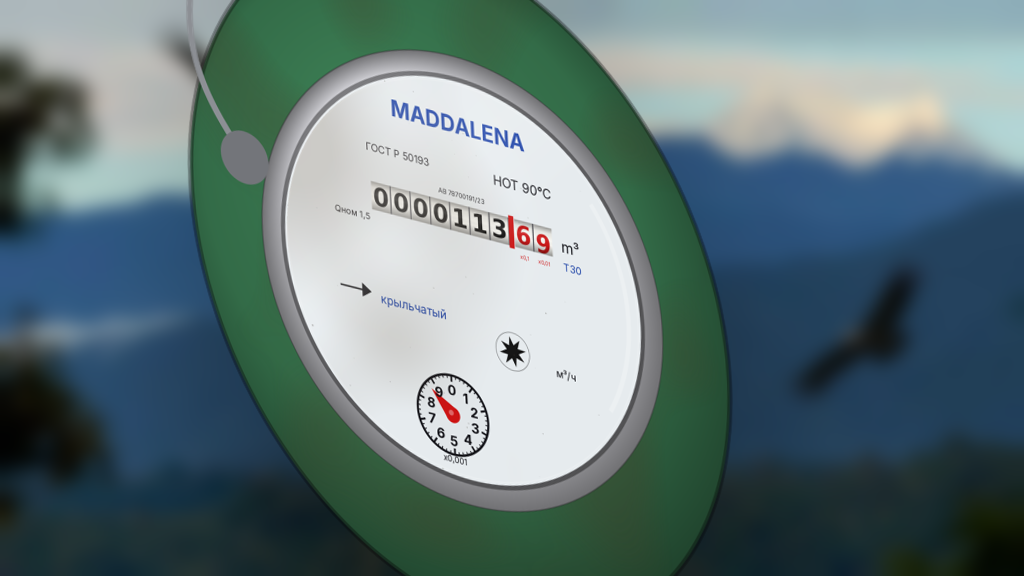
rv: m³ 113.688
